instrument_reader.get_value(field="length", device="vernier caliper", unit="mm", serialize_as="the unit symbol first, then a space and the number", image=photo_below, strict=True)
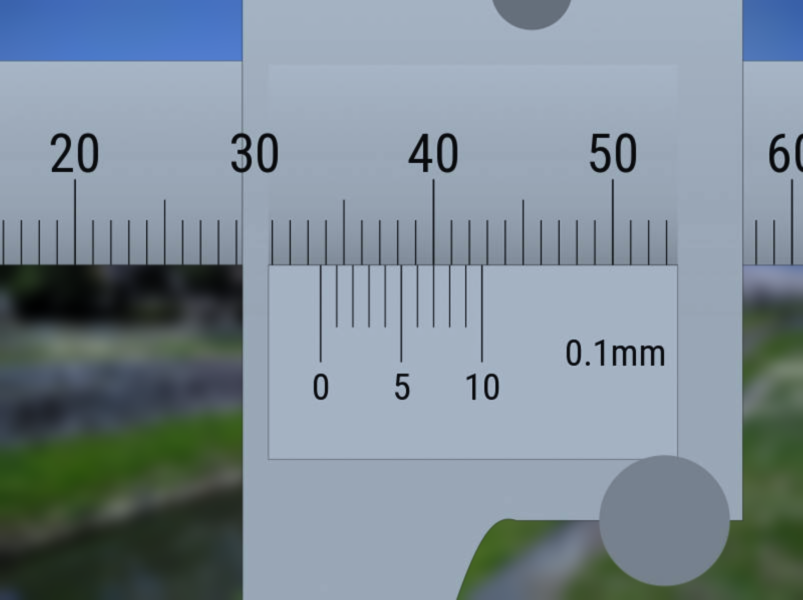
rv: mm 33.7
